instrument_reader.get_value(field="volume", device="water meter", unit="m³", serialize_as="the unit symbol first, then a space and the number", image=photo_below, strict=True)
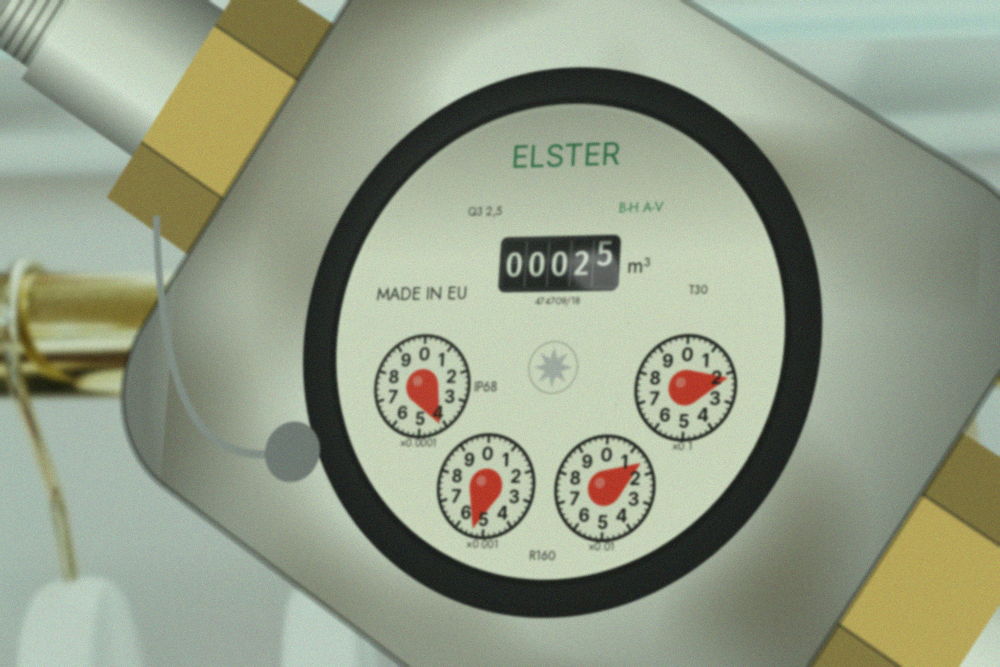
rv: m³ 25.2154
